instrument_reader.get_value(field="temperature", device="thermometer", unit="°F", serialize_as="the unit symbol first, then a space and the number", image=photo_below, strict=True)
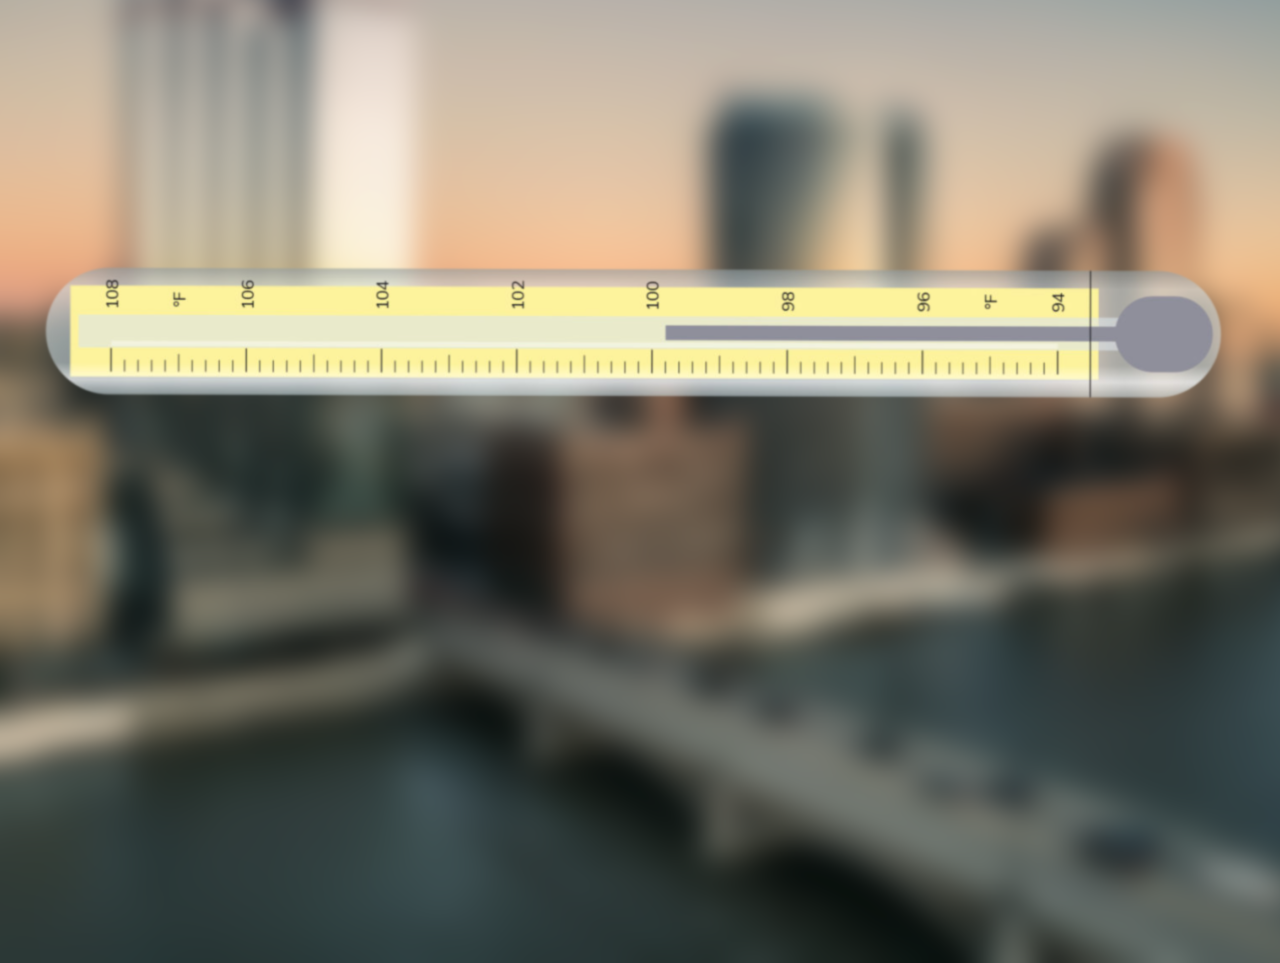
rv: °F 99.8
